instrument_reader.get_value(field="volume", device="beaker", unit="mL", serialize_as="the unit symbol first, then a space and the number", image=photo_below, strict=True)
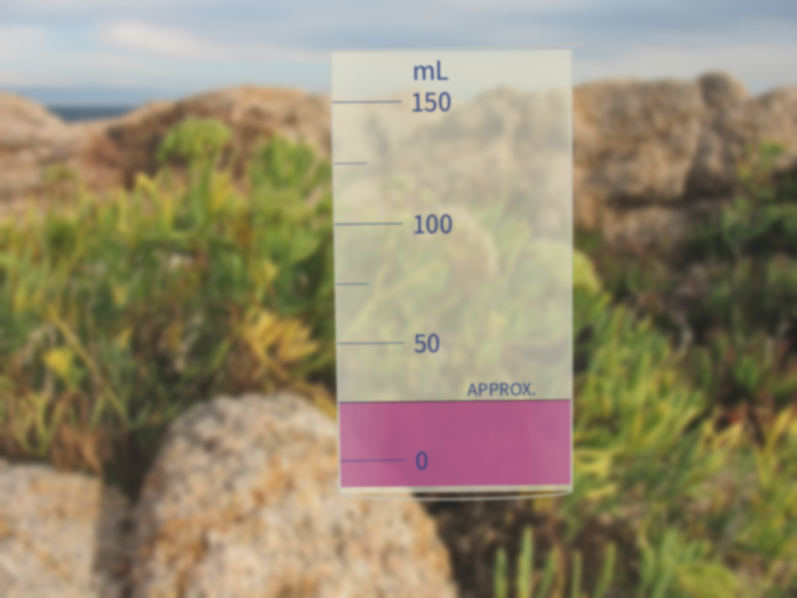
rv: mL 25
